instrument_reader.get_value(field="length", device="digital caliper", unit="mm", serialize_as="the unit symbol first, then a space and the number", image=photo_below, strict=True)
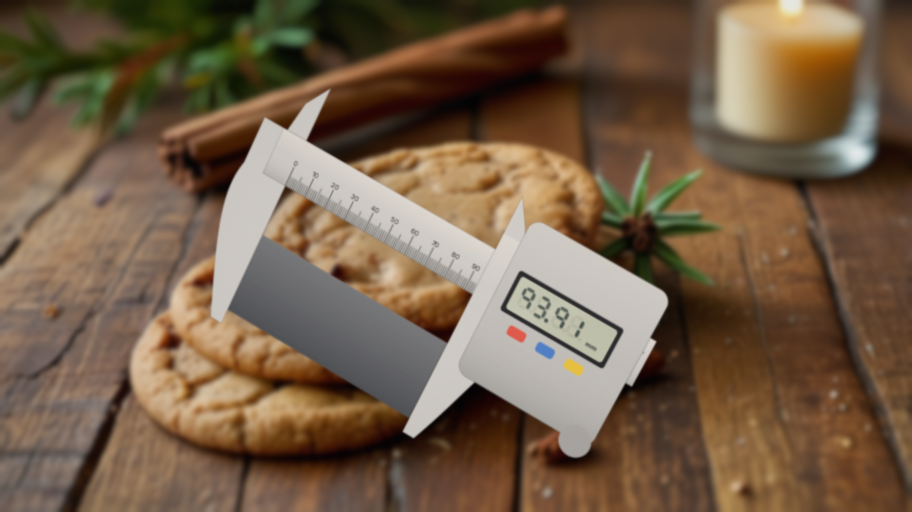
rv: mm 93.91
